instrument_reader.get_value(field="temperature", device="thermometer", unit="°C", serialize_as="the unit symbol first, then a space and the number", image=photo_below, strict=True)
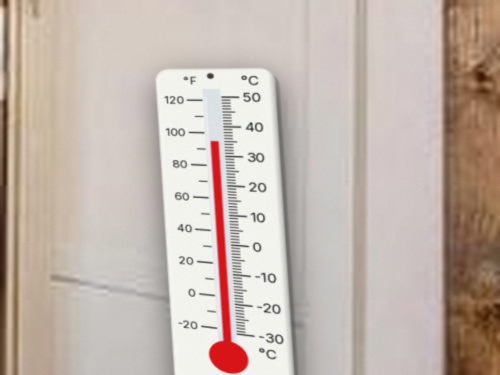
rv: °C 35
